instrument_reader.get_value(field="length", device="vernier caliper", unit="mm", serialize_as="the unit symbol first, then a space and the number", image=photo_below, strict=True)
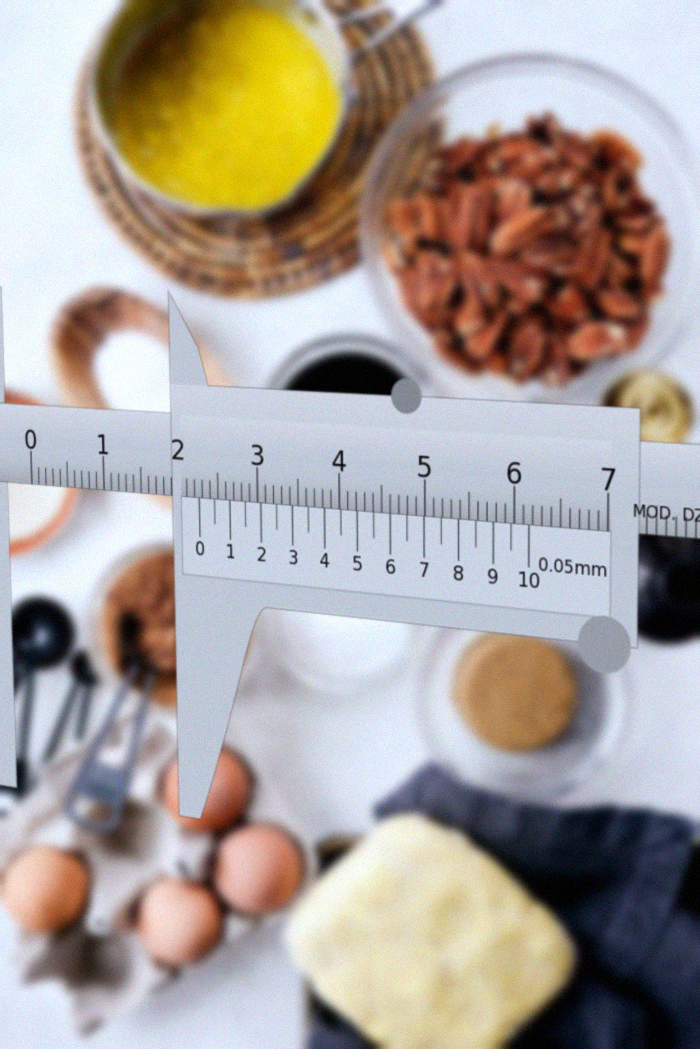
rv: mm 22.6
